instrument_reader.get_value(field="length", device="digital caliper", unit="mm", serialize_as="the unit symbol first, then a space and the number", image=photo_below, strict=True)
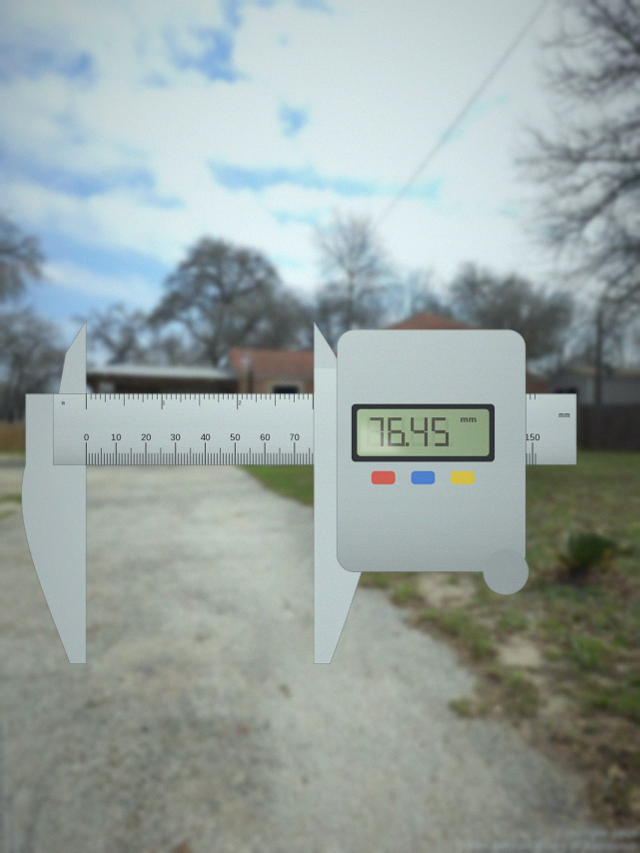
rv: mm 76.45
